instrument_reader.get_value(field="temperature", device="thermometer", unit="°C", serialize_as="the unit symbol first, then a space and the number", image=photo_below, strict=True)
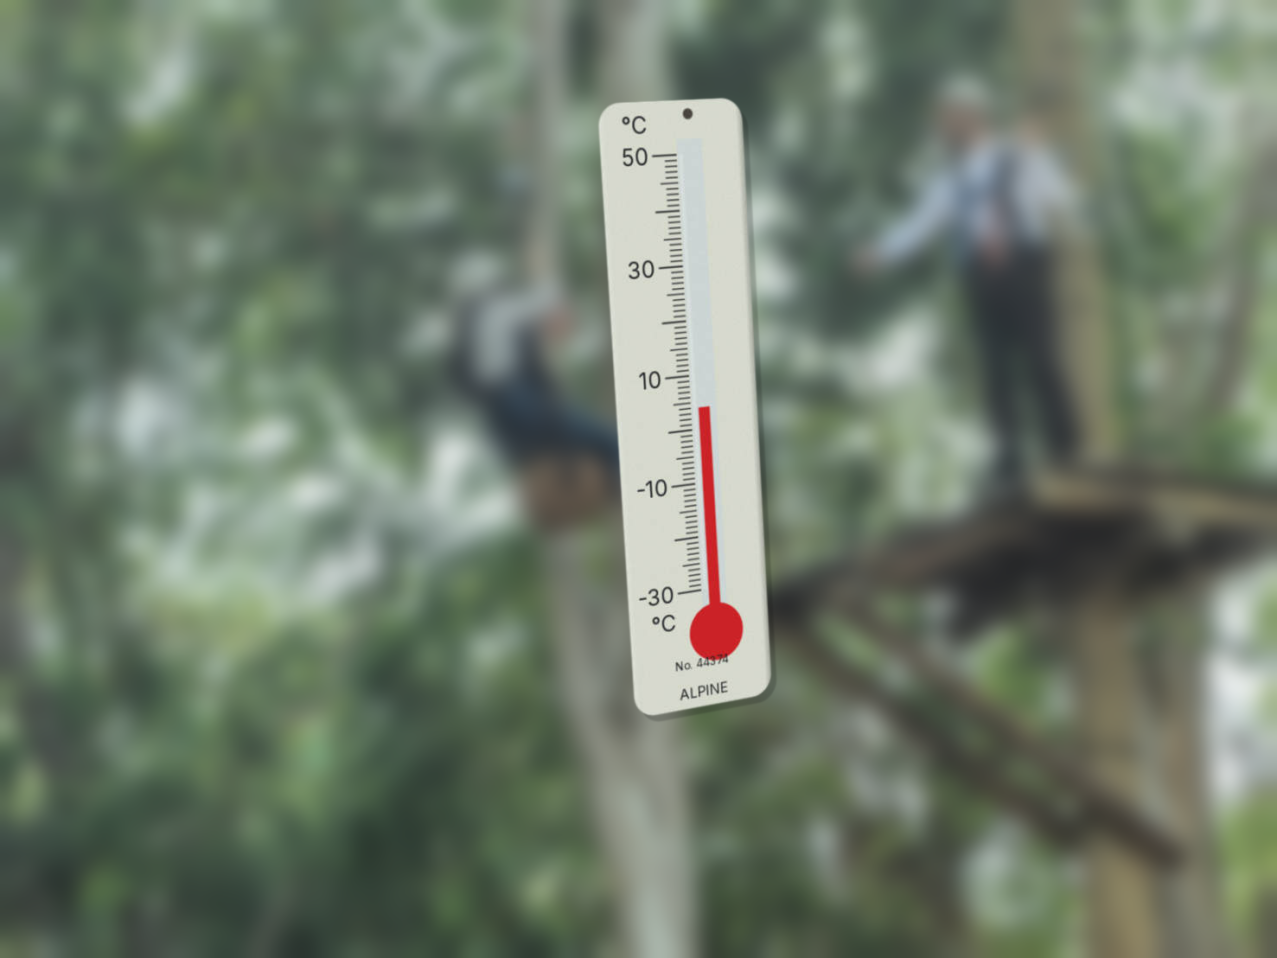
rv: °C 4
